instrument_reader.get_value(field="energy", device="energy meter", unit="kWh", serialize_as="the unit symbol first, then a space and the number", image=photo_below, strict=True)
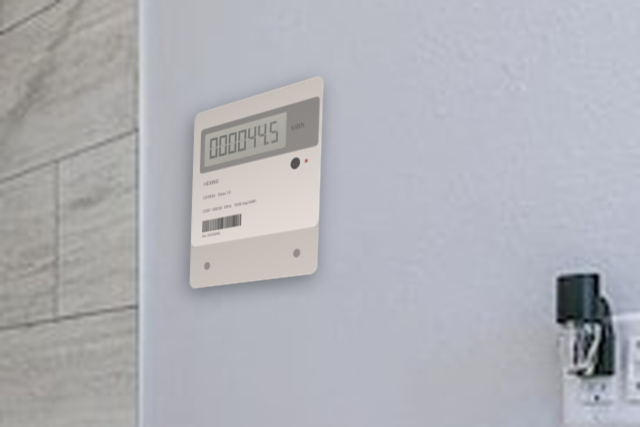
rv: kWh 44.5
